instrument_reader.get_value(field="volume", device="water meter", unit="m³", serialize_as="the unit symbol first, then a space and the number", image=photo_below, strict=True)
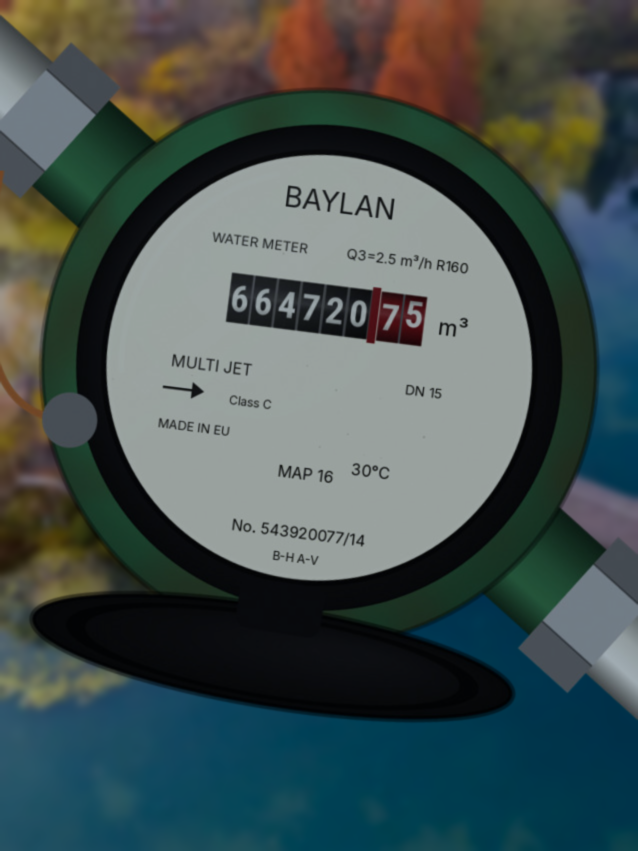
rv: m³ 664720.75
